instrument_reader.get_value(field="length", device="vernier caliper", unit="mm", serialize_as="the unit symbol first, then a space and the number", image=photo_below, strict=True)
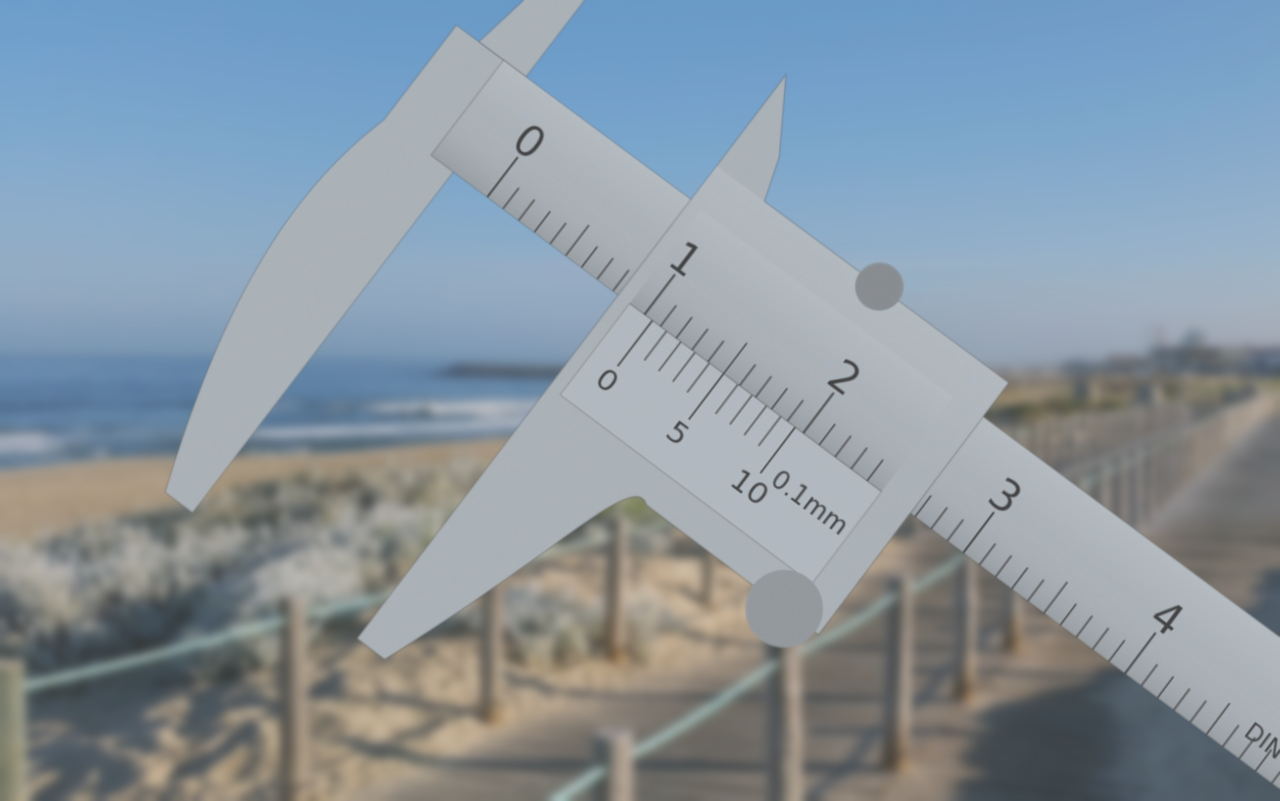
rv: mm 10.5
